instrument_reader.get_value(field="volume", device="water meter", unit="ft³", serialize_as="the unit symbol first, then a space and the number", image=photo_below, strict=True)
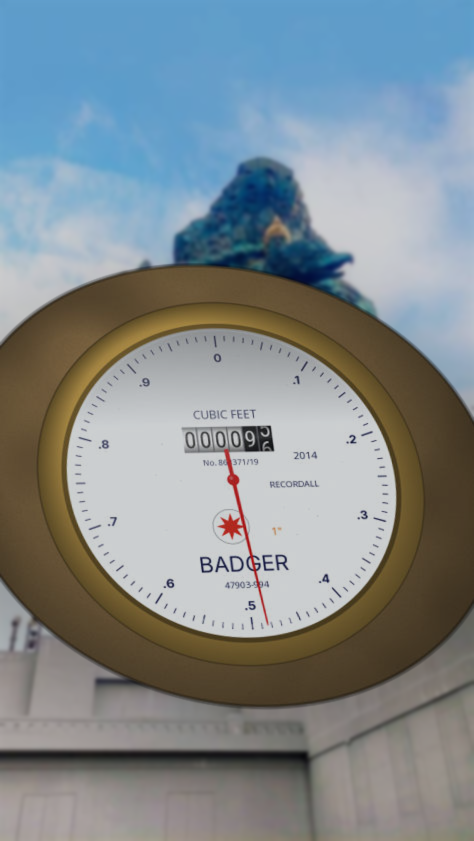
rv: ft³ 95.48
